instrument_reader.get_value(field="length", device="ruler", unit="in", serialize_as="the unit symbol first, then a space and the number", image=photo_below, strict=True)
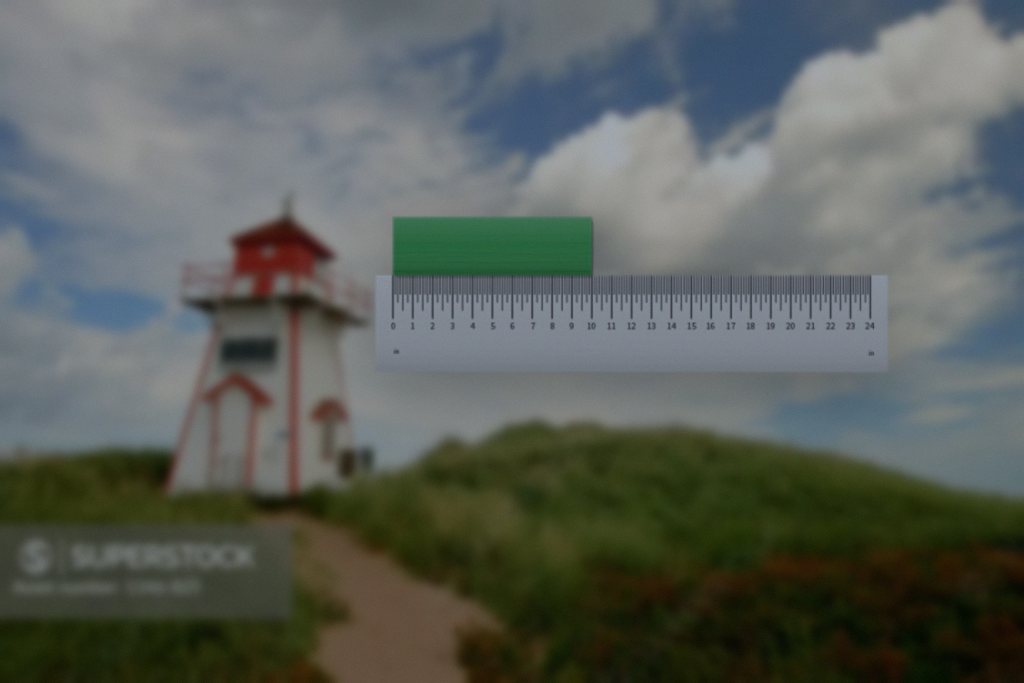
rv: in 10
